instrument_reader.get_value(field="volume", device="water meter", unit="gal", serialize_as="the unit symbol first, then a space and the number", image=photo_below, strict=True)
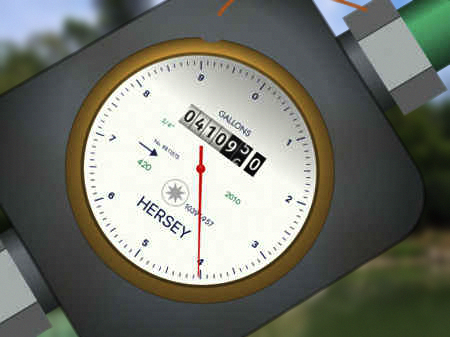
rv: gal 410954.0
